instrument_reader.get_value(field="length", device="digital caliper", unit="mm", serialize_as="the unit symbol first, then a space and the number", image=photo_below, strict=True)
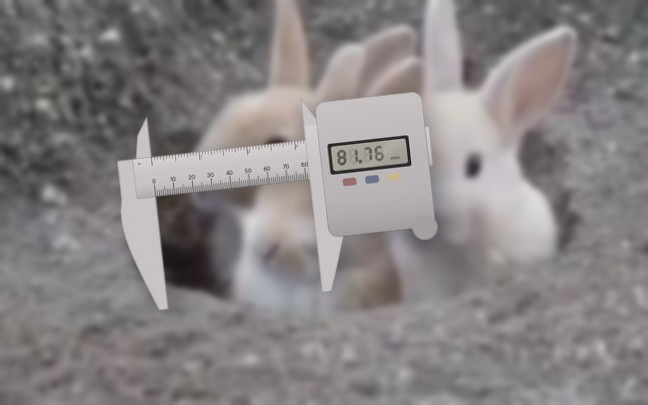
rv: mm 81.76
